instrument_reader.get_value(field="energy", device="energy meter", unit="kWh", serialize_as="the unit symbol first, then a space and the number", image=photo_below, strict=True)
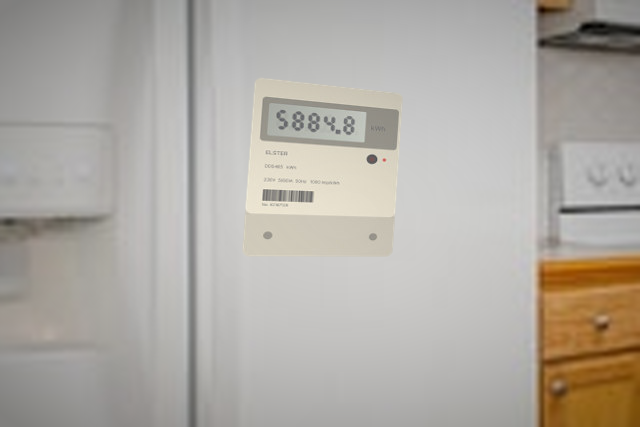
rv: kWh 5884.8
